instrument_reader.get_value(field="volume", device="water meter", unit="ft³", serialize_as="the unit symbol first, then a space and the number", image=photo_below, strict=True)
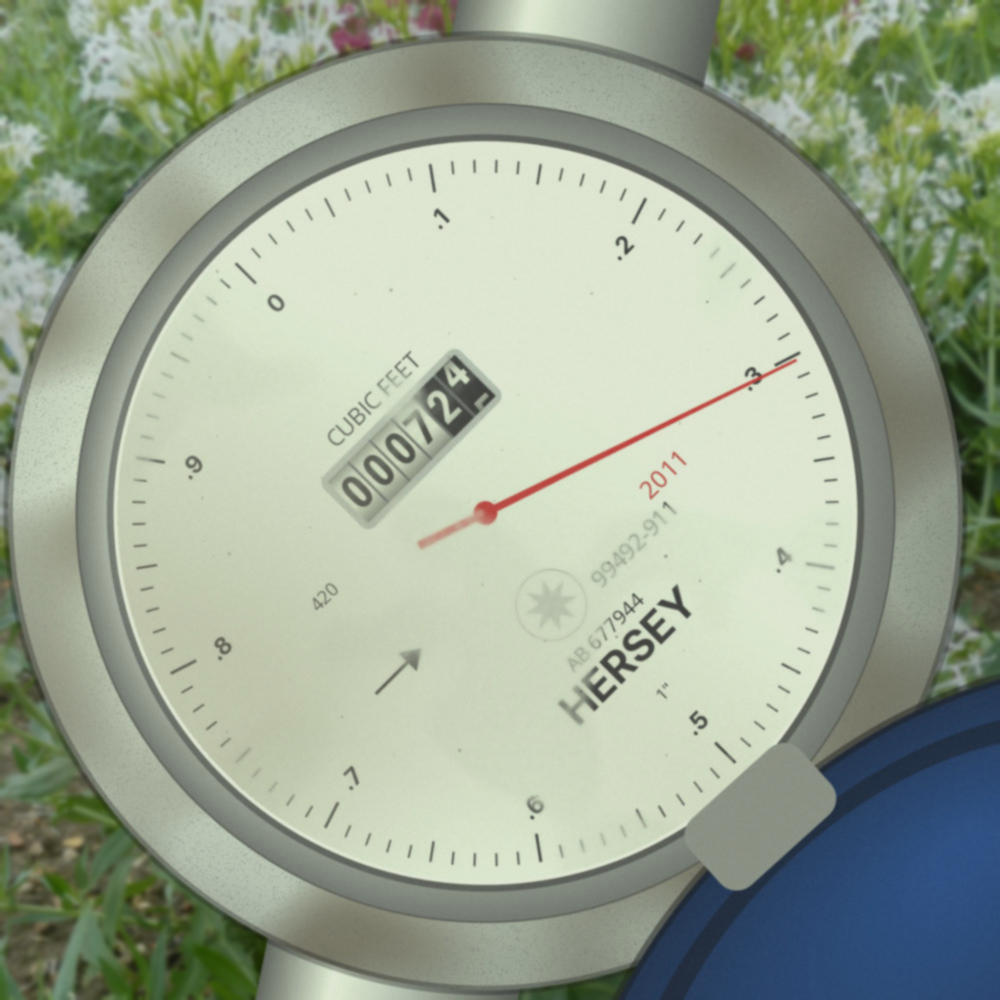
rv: ft³ 724.30
